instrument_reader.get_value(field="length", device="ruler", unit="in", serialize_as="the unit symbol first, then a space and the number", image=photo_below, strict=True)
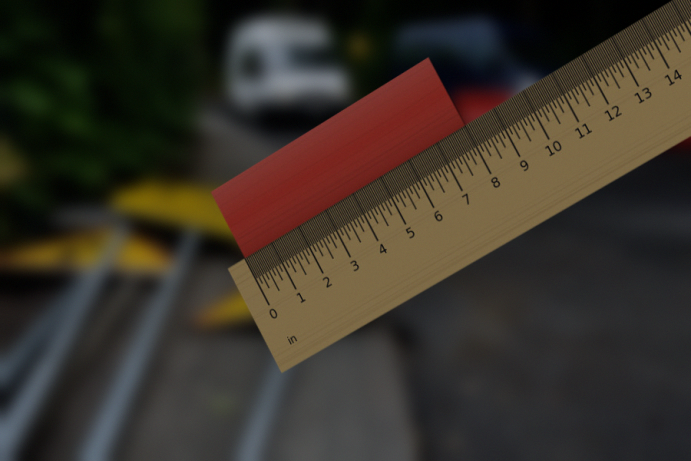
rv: in 8
